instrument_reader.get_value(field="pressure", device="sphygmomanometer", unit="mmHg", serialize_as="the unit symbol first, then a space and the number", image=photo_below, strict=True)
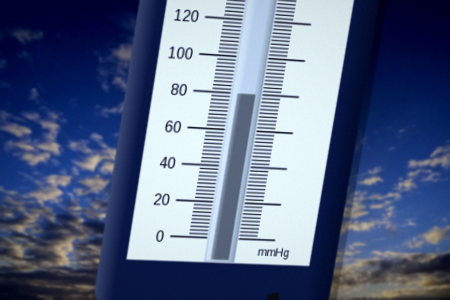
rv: mmHg 80
